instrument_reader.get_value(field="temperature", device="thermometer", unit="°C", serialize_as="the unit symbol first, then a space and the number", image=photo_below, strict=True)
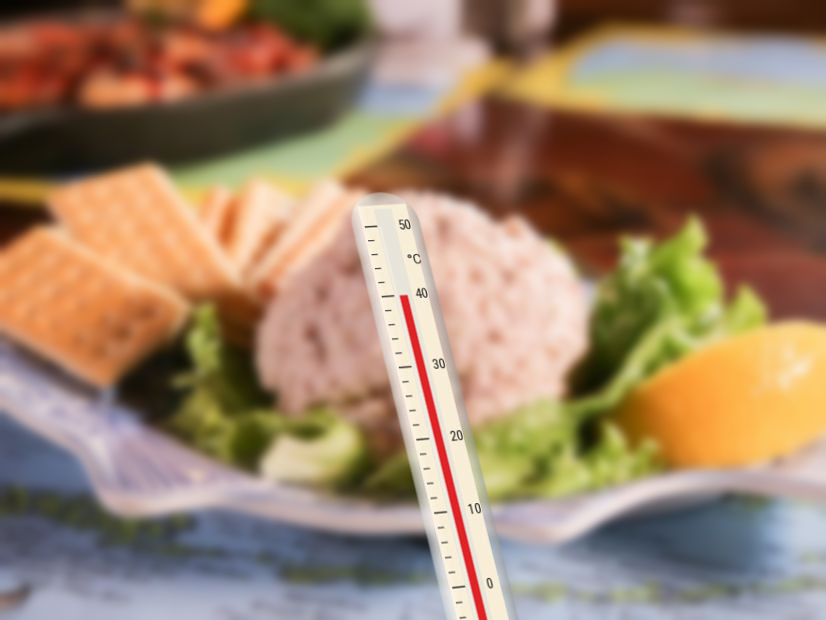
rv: °C 40
